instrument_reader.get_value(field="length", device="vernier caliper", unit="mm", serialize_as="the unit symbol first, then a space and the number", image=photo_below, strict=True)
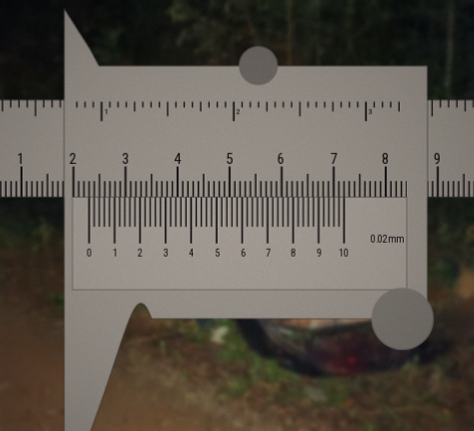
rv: mm 23.0
